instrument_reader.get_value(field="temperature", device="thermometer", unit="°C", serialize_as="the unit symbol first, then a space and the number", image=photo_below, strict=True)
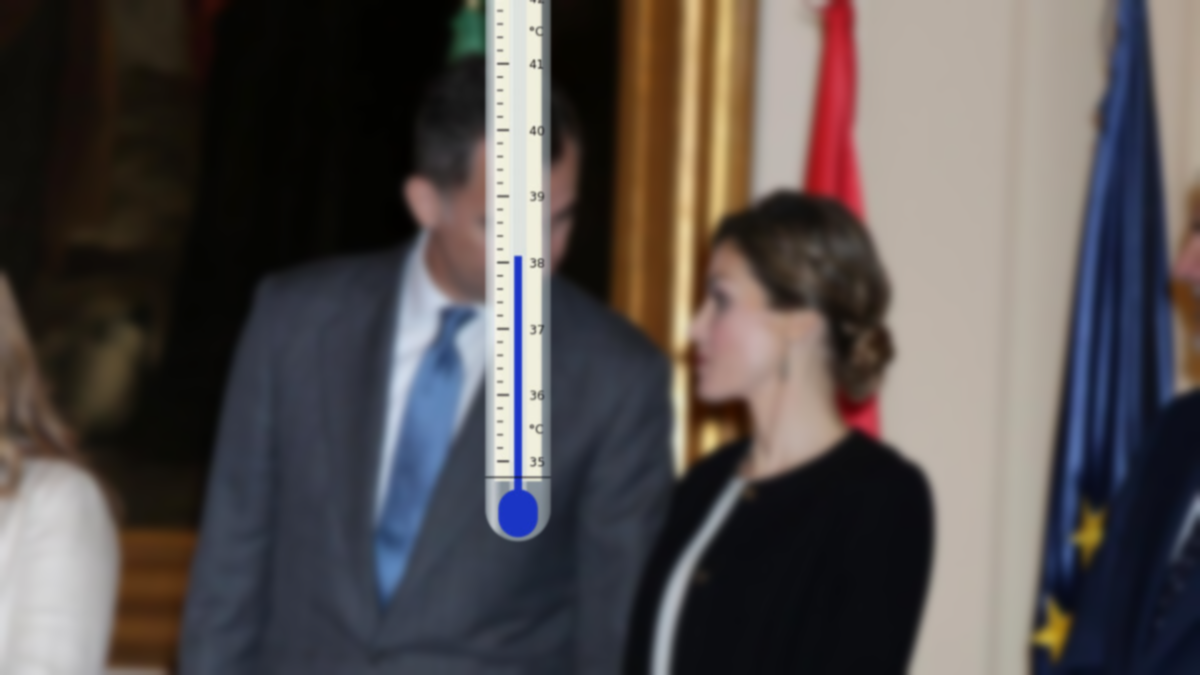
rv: °C 38.1
